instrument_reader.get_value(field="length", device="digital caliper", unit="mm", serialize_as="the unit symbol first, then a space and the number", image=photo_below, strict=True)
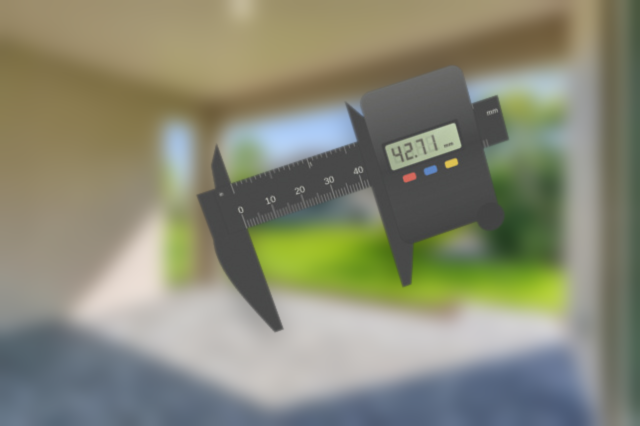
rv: mm 42.71
